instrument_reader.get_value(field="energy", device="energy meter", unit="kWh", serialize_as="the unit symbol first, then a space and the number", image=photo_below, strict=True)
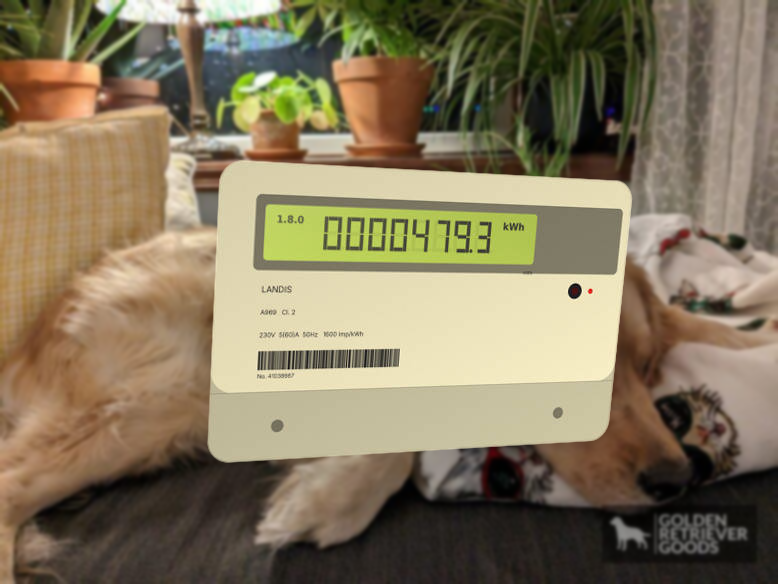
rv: kWh 479.3
